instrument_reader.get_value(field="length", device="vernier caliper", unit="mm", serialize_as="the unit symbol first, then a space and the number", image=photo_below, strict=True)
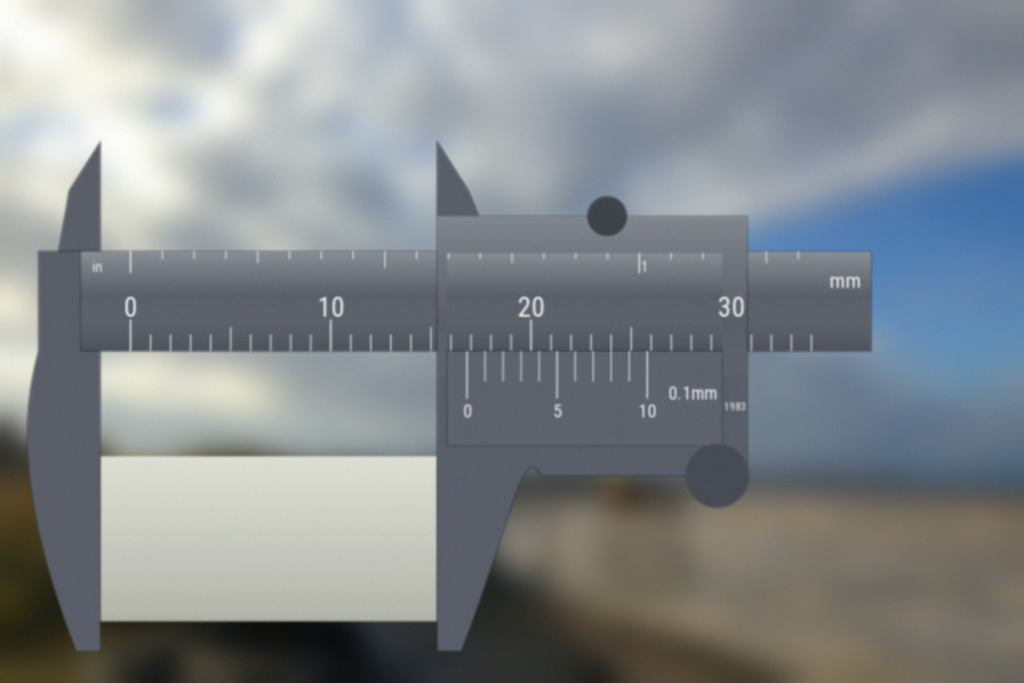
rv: mm 16.8
